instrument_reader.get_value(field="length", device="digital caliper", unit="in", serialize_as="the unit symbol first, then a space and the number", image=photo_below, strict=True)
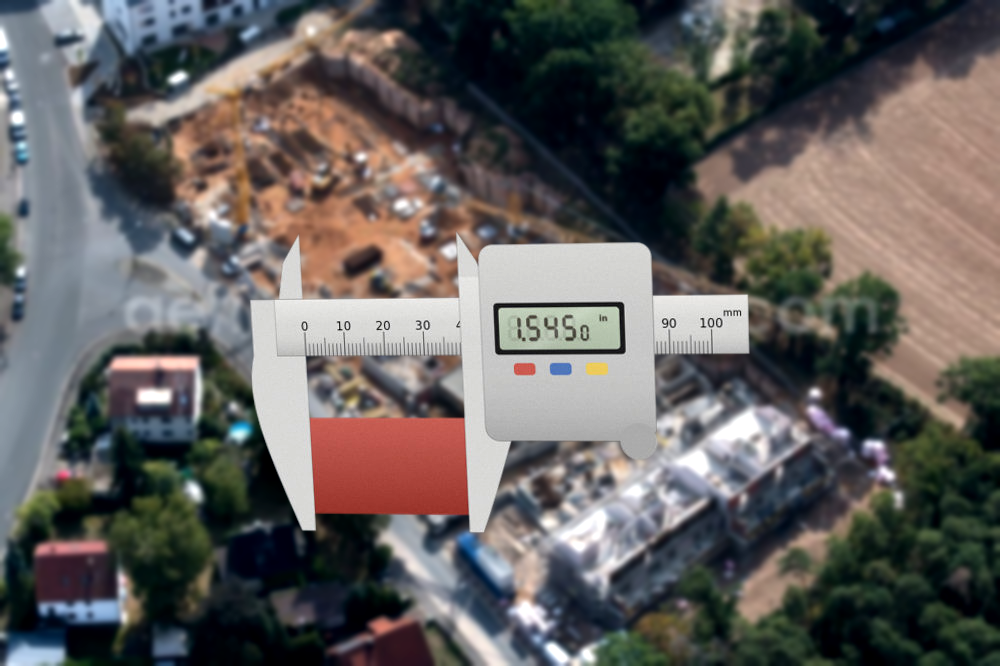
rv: in 1.5450
